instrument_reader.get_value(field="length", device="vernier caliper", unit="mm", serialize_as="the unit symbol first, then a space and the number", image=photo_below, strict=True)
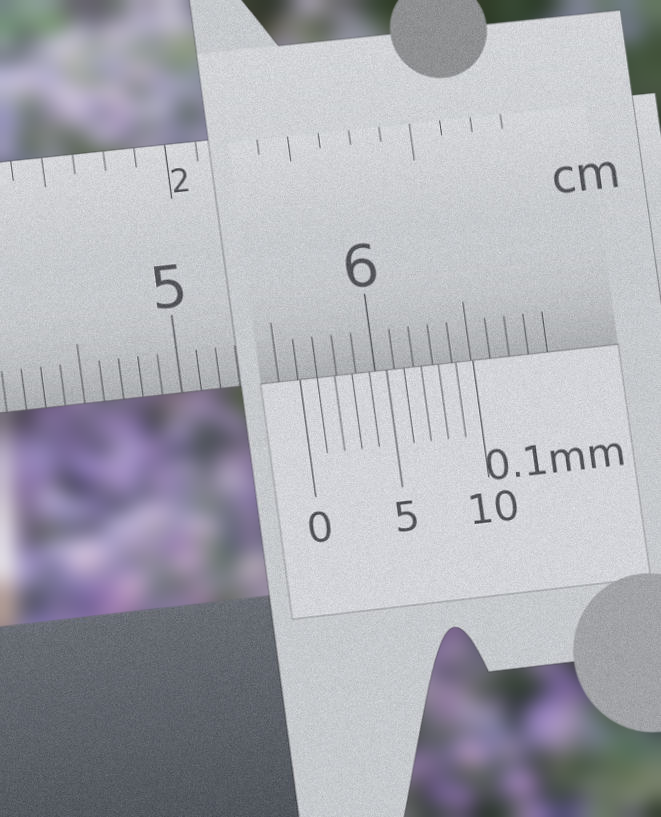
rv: mm 56.1
